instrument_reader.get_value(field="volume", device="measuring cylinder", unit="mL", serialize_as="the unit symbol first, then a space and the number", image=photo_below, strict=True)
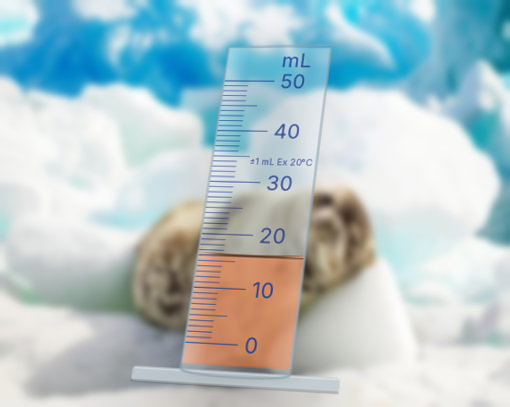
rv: mL 16
